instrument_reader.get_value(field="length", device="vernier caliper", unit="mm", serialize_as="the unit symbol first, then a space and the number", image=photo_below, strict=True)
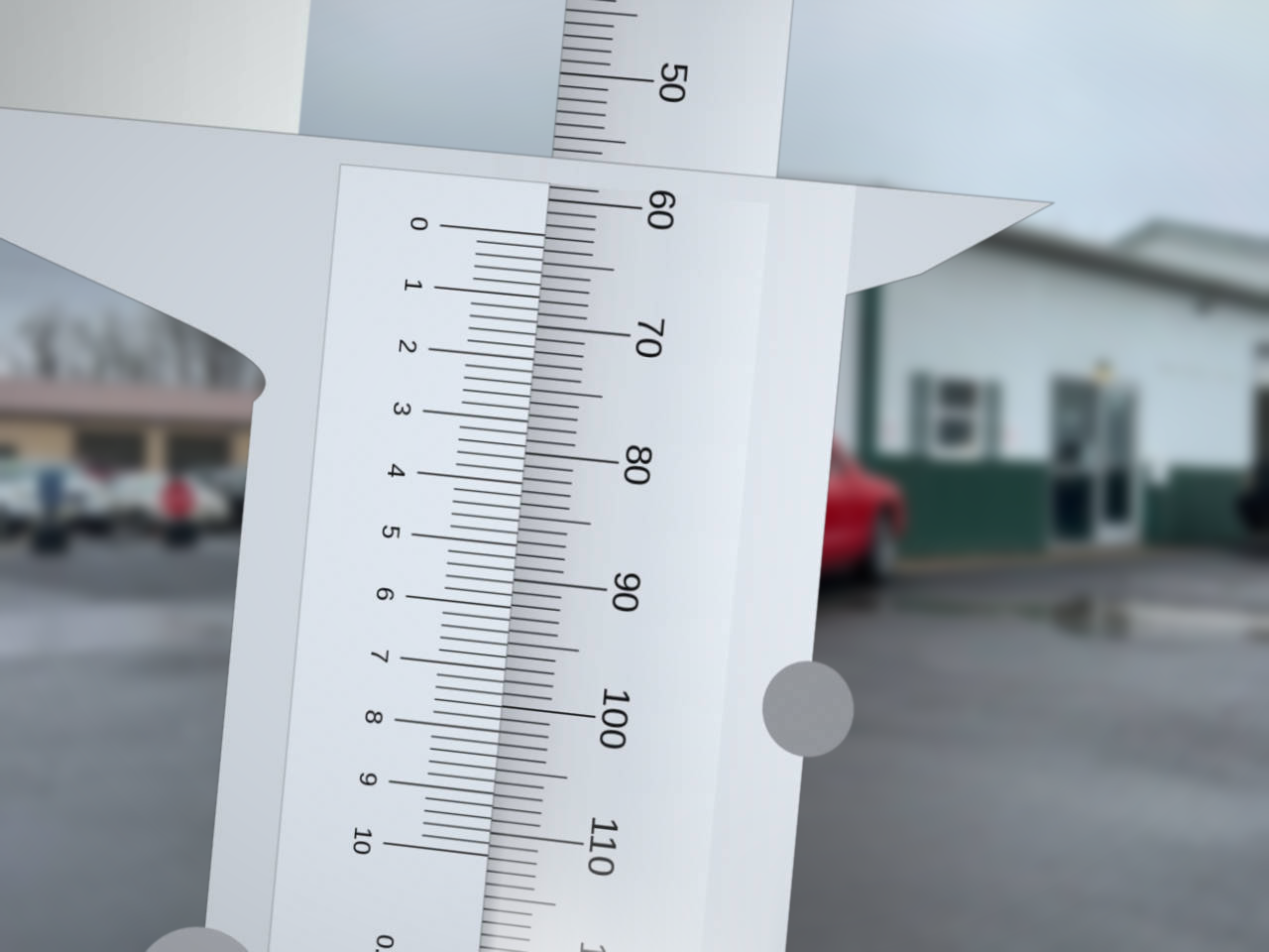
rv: mm 62.8
